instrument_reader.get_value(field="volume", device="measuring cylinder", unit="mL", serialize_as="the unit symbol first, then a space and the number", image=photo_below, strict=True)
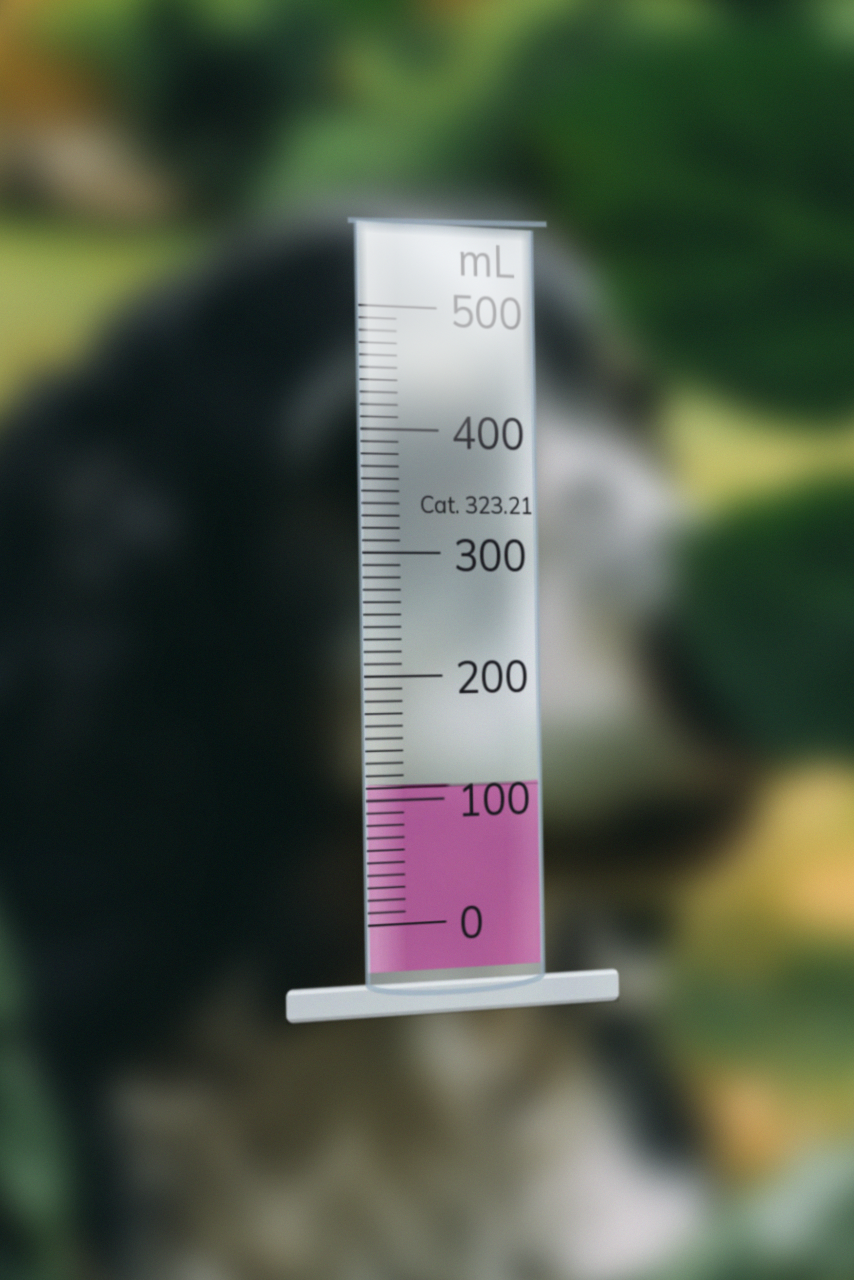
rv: mL 110
